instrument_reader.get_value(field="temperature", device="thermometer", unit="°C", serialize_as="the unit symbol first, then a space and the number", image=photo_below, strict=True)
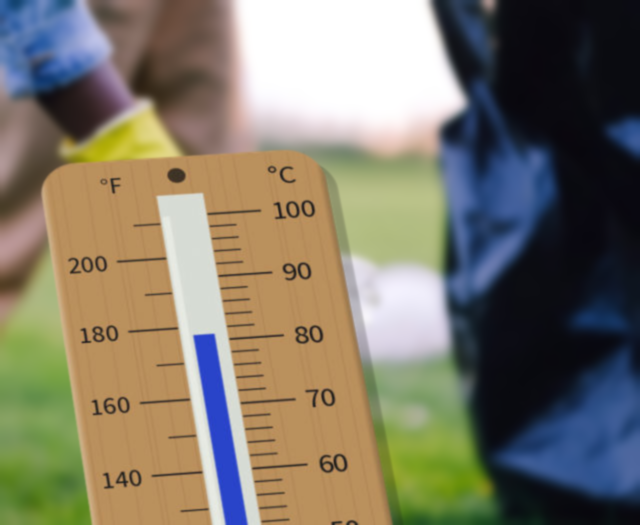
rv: °C 81
